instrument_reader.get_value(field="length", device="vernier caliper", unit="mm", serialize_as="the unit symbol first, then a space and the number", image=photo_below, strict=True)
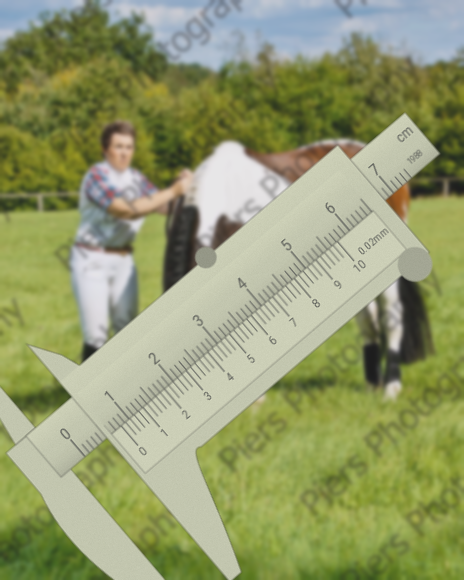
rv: mm 8.2
